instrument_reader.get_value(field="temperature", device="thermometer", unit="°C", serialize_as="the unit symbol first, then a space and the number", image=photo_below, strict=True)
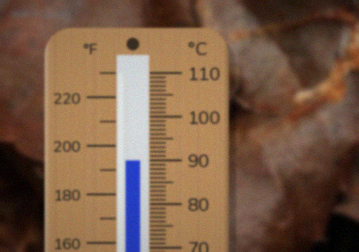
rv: °C 90
